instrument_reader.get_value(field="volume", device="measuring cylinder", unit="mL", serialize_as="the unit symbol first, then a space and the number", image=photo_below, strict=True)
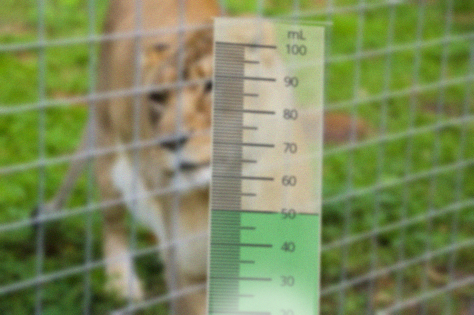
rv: mL 50
